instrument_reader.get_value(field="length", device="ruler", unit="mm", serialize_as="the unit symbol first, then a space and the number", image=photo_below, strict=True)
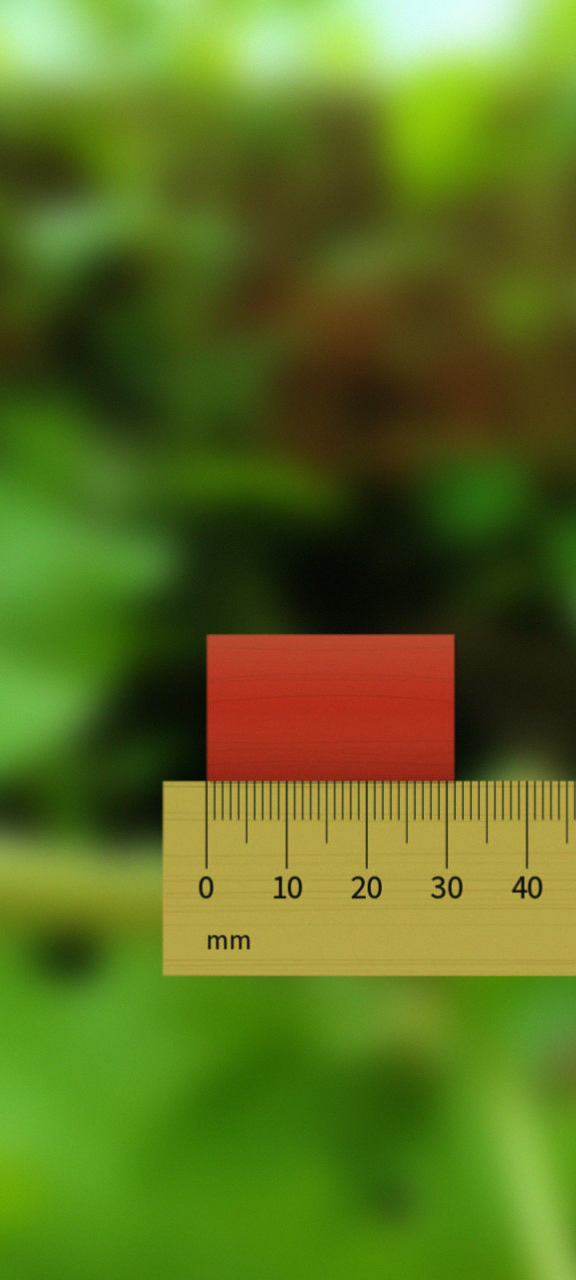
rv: mm 31
